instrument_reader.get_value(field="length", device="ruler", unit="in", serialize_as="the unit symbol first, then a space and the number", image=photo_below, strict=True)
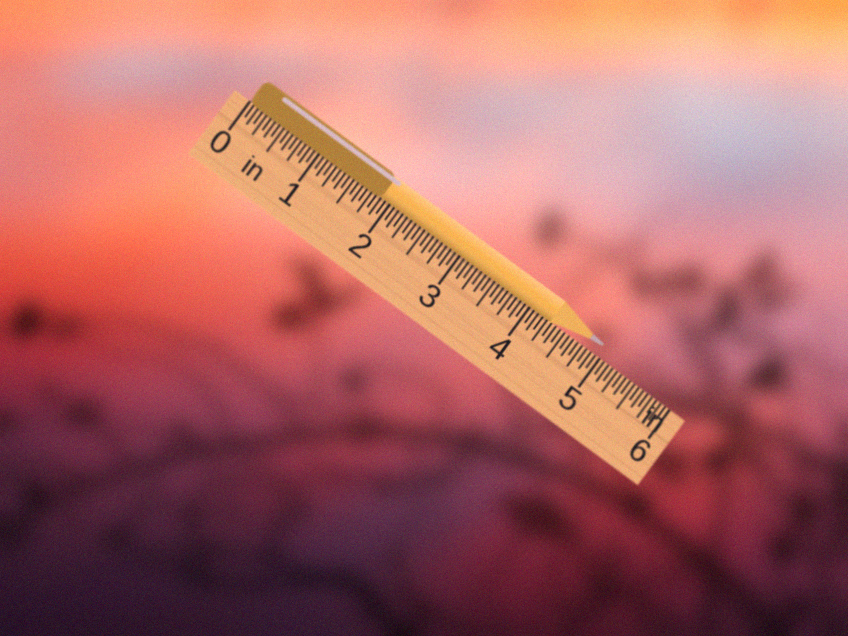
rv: in 4.9375
